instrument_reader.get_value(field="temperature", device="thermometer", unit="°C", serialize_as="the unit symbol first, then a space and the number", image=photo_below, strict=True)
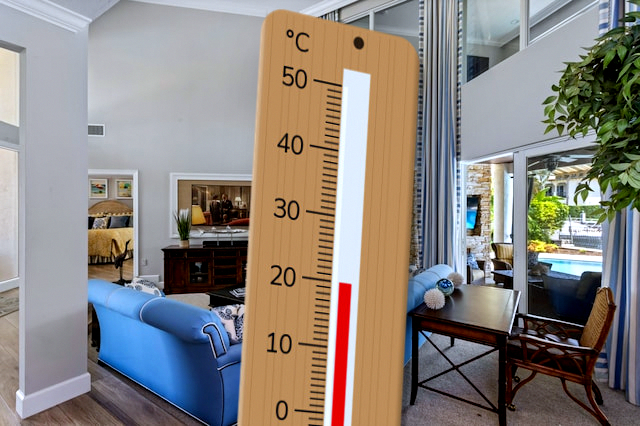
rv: °C 20
